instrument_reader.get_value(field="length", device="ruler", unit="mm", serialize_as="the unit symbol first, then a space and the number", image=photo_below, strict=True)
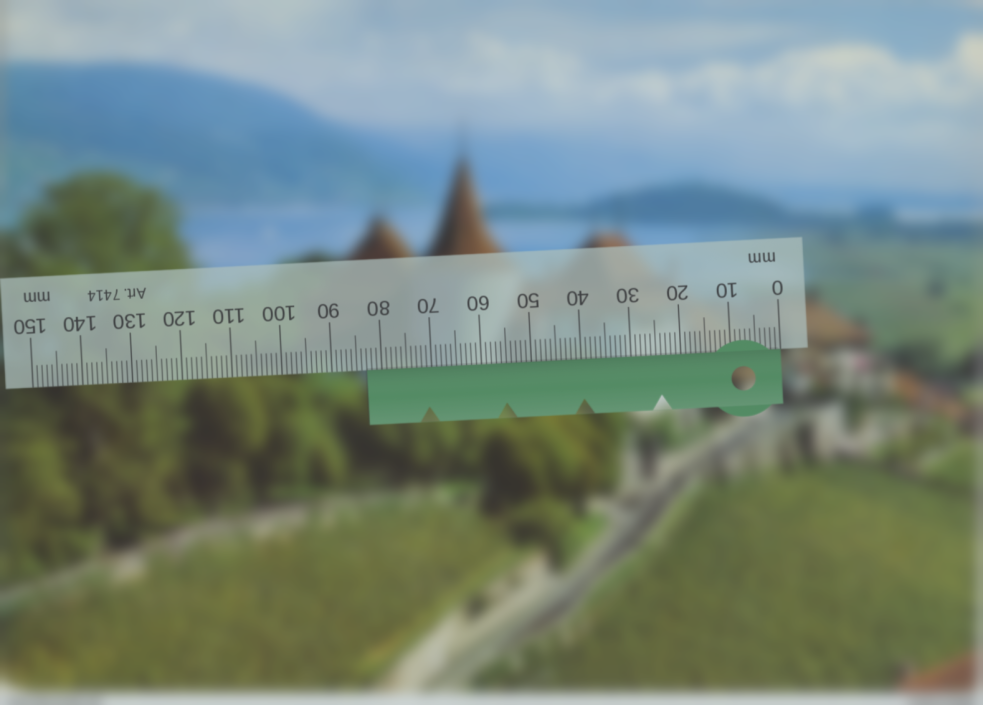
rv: mm 83
